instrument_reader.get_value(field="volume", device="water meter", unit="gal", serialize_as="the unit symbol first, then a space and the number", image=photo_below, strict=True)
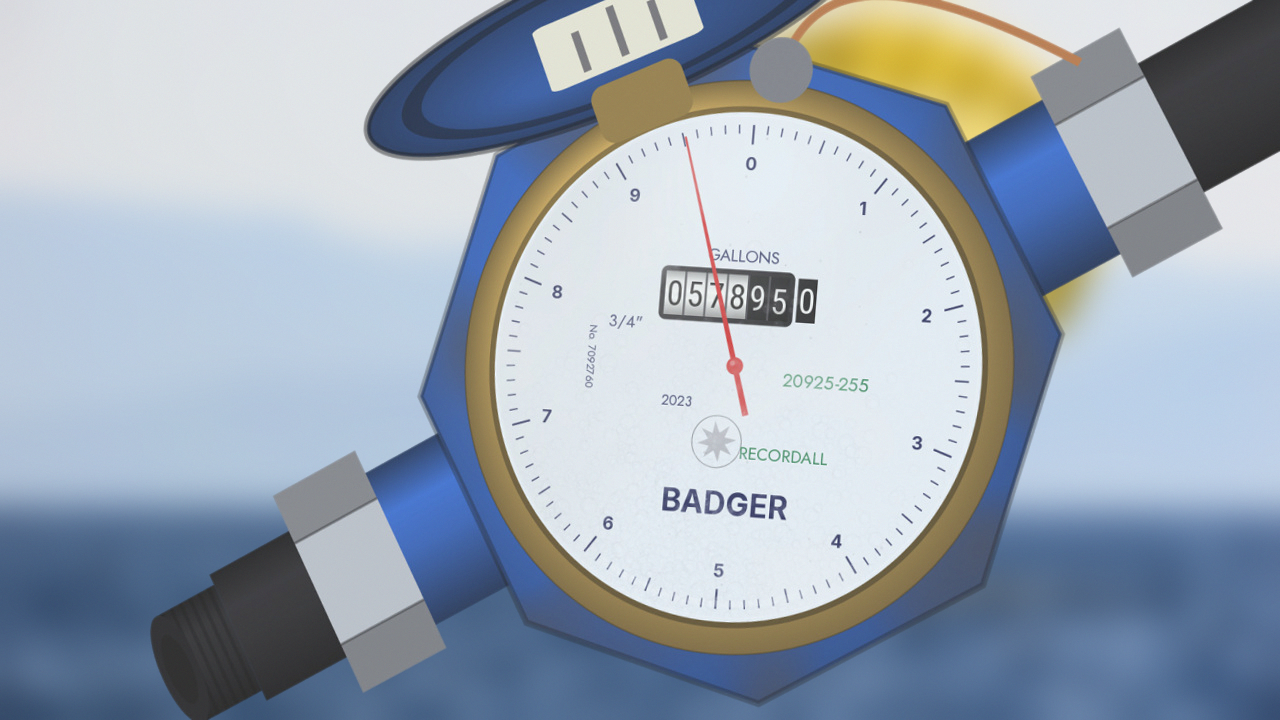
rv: gal 578949.5
